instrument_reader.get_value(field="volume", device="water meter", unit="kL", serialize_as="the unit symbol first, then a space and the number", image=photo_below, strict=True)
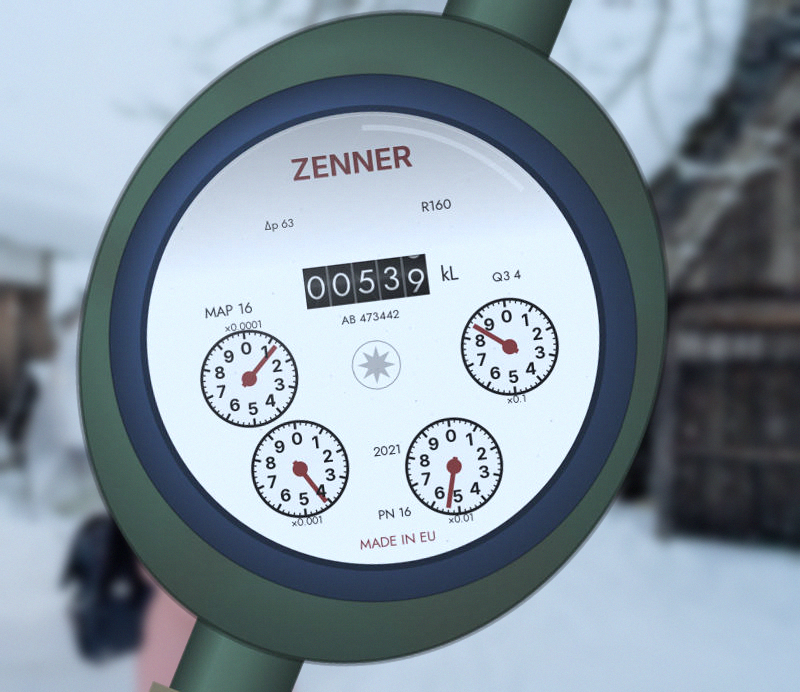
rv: kL 538.8541
